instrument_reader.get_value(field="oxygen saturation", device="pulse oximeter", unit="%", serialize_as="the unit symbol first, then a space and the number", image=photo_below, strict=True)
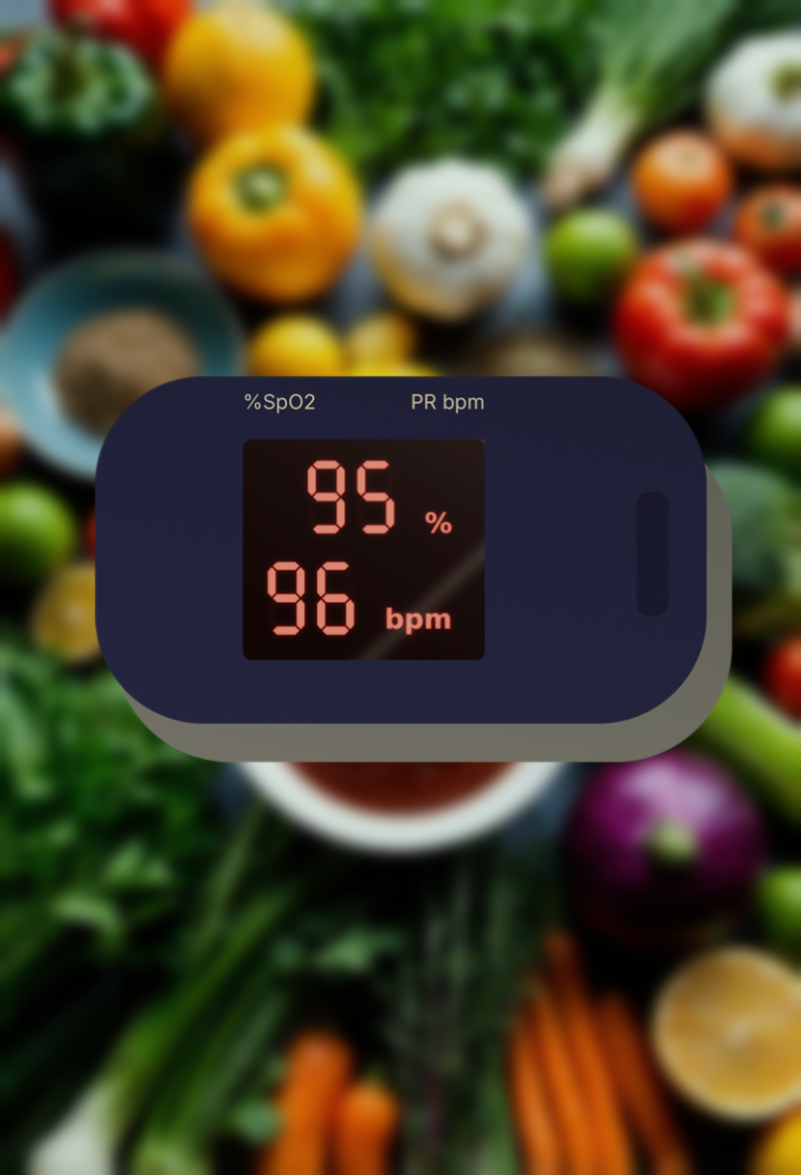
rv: % 95
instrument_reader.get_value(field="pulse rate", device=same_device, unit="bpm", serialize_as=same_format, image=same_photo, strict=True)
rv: bpm 96
